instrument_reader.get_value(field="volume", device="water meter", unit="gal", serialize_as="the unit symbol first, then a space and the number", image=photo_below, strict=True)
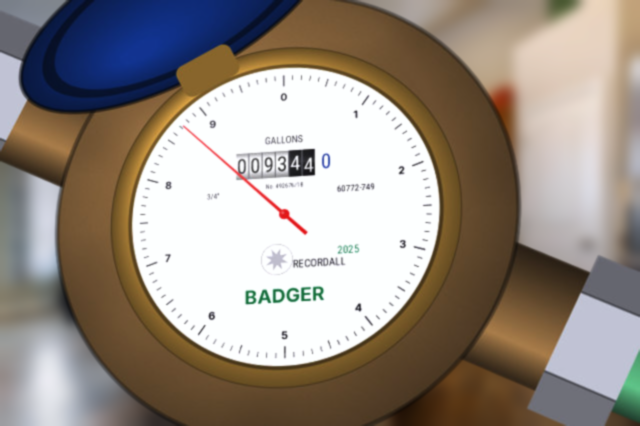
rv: gal 93438.7
